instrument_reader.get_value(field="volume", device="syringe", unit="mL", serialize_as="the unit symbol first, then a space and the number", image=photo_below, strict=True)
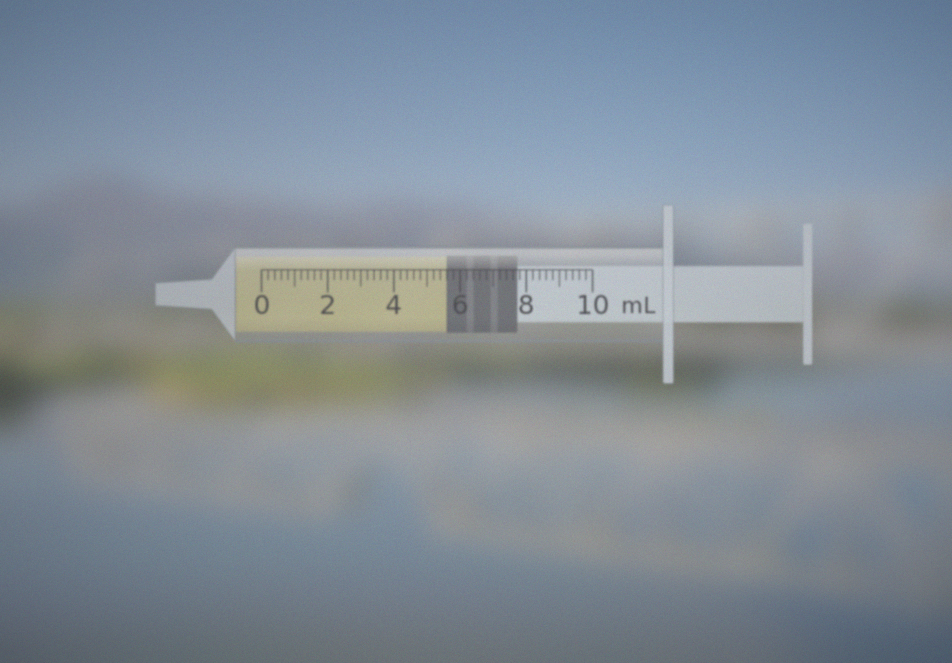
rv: mL 5.6
